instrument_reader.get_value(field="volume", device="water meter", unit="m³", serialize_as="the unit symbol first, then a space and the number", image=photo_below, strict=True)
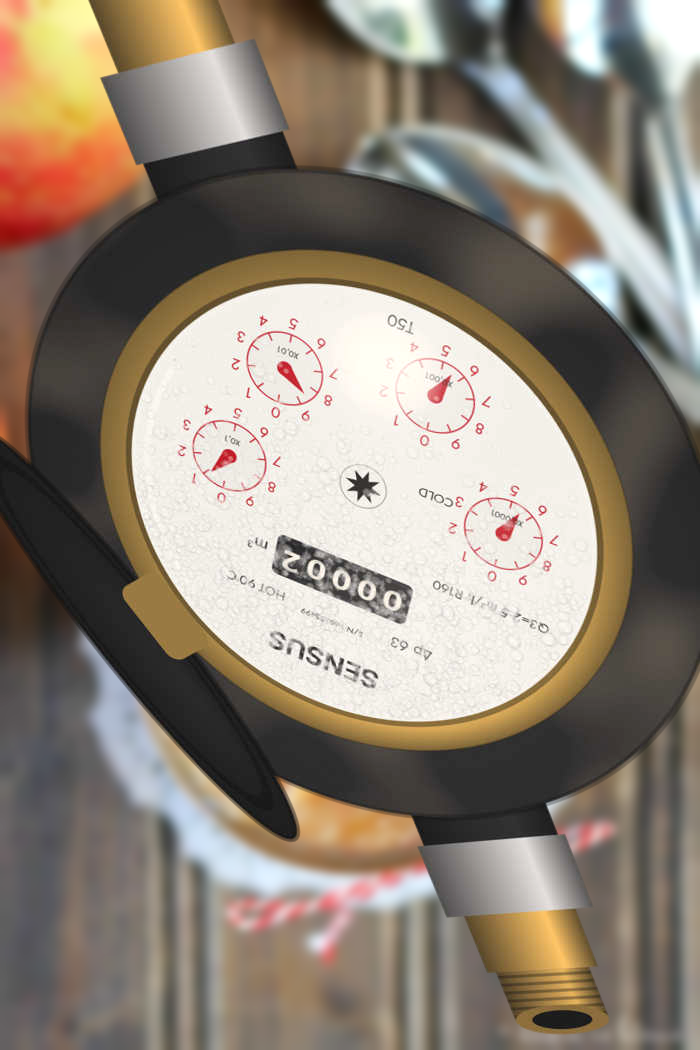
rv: m³ 2.0855
